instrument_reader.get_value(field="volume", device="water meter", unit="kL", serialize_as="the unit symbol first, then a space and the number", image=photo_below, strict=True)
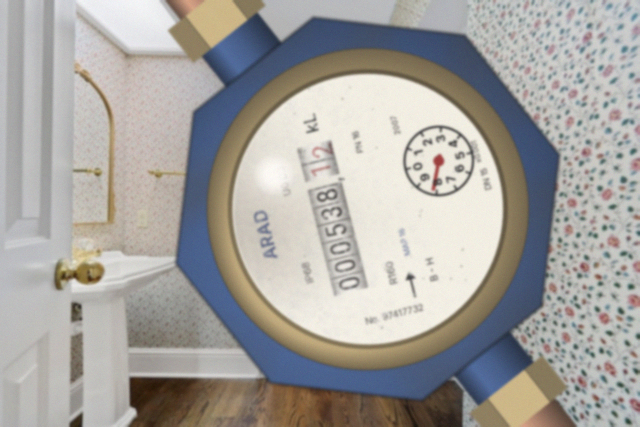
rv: kL 538.118
